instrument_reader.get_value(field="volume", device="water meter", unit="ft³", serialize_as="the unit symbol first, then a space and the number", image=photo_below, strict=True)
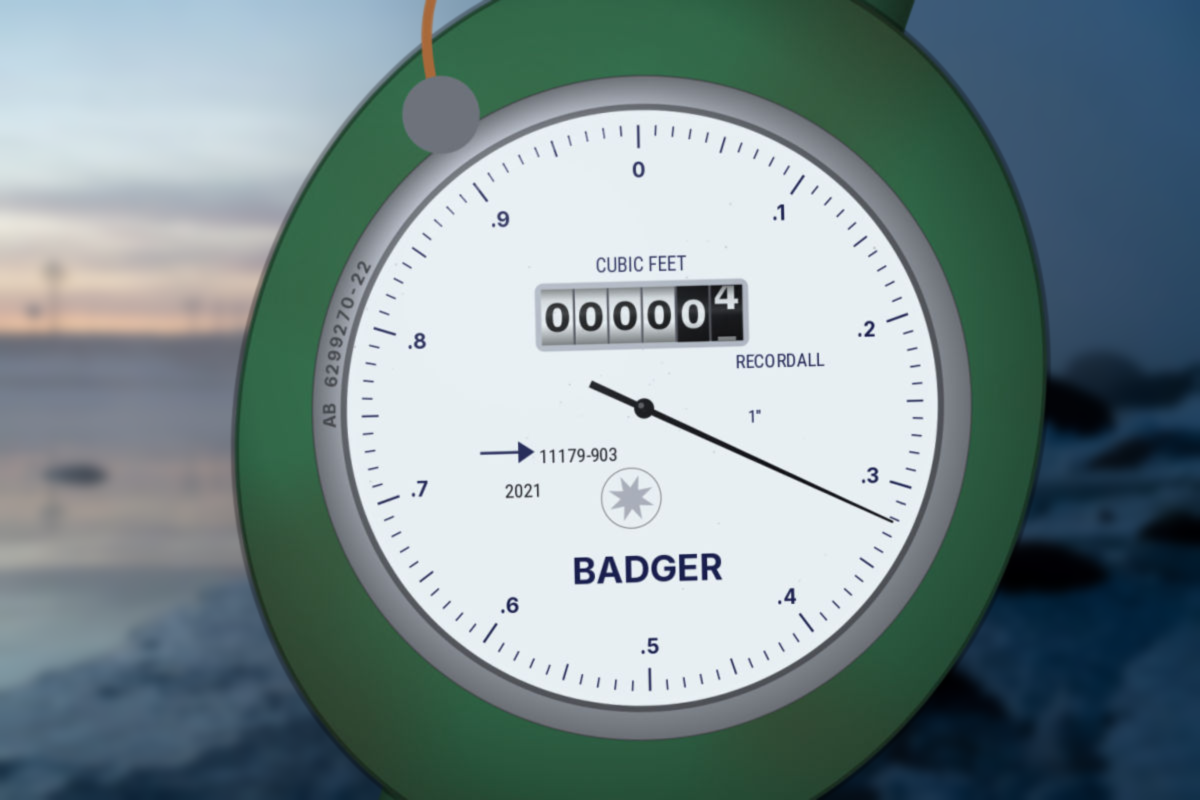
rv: ft³ 4.32
